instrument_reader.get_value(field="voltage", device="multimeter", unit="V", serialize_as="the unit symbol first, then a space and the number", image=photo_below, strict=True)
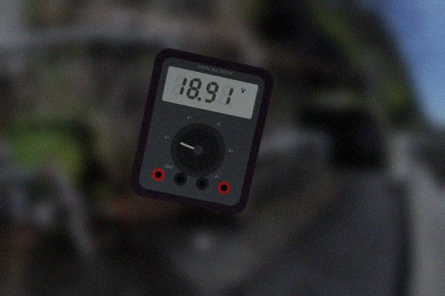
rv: V 18.91
